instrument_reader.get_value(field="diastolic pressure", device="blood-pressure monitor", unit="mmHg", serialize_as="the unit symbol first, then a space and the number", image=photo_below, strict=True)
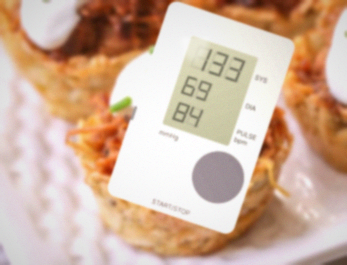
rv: mmHg 69
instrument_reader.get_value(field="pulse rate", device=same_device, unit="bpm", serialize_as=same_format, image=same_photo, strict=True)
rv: bpm 84
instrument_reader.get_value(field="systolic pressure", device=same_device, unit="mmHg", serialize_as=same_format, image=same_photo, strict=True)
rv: mmHg 133
